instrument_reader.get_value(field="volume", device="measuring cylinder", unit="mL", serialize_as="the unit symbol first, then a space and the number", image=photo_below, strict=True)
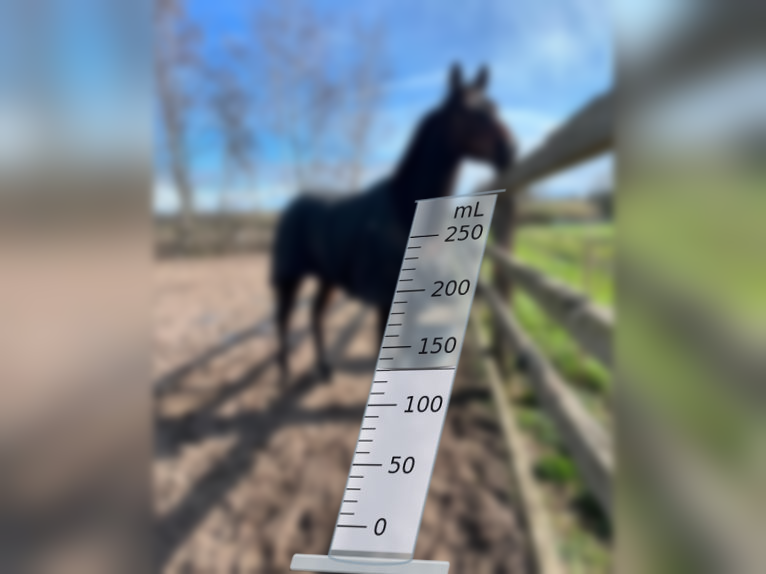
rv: mL 130
